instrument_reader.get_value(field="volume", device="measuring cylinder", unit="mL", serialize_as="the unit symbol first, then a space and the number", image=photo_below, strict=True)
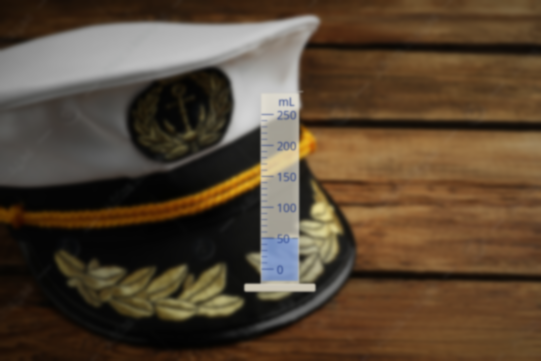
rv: mL 50
